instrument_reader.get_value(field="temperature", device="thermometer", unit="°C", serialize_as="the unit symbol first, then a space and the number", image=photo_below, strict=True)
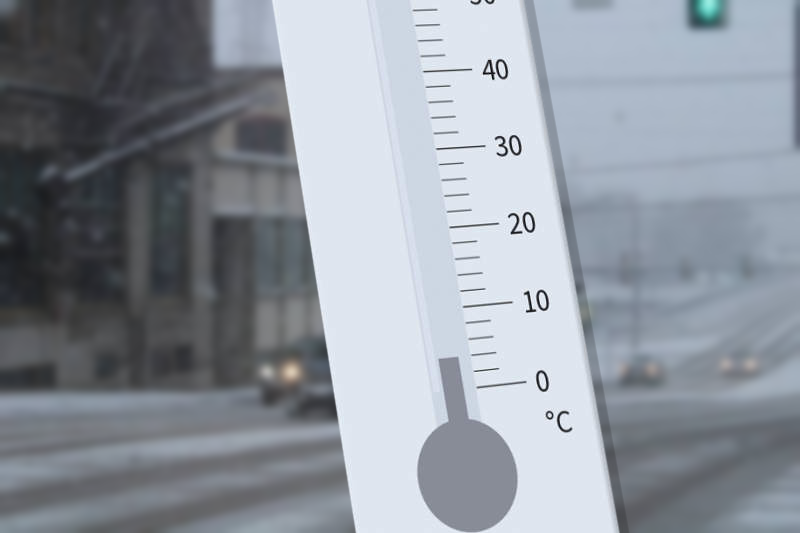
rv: °C 4
